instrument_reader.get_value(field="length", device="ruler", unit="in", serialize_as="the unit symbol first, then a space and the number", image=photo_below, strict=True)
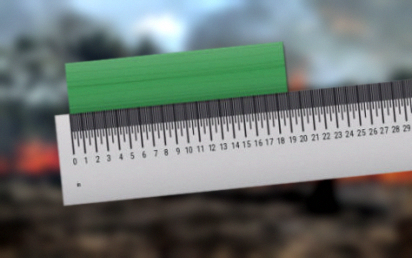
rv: in 19
